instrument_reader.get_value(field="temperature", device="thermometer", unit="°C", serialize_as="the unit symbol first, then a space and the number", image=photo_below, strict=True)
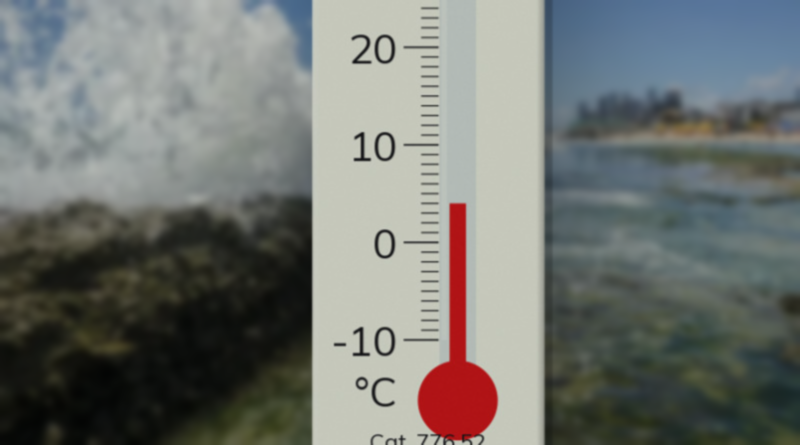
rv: °C 4
